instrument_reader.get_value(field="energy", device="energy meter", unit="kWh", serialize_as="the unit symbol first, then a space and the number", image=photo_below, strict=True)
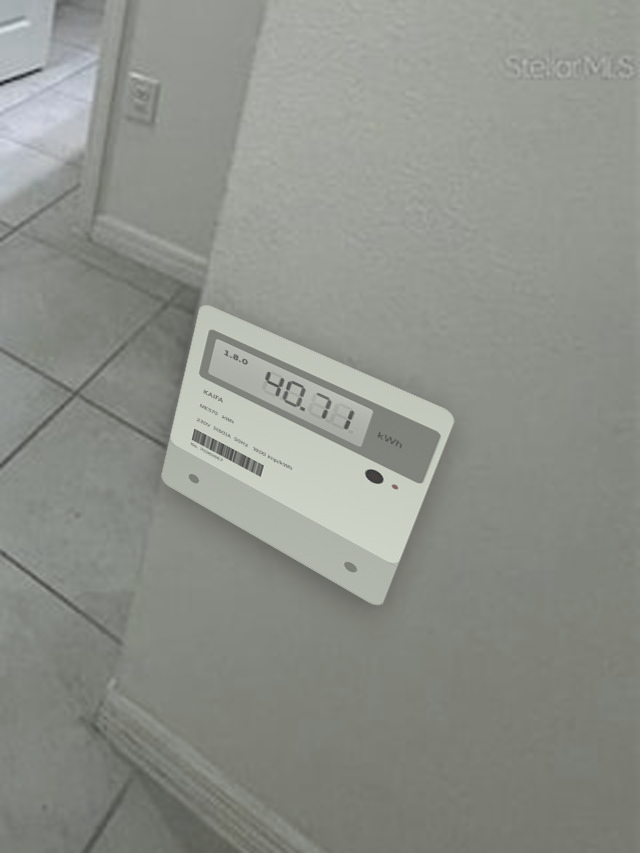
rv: kWh 40.71
